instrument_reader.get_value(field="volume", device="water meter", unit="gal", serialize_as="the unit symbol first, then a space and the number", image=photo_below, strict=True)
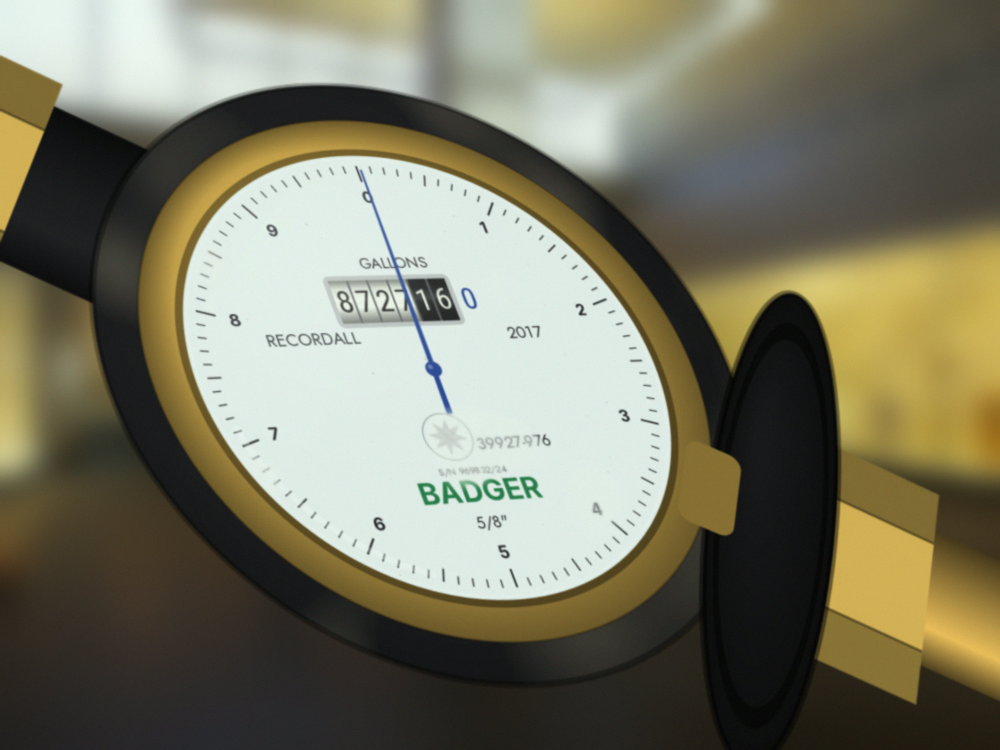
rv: gal 8727160.0
